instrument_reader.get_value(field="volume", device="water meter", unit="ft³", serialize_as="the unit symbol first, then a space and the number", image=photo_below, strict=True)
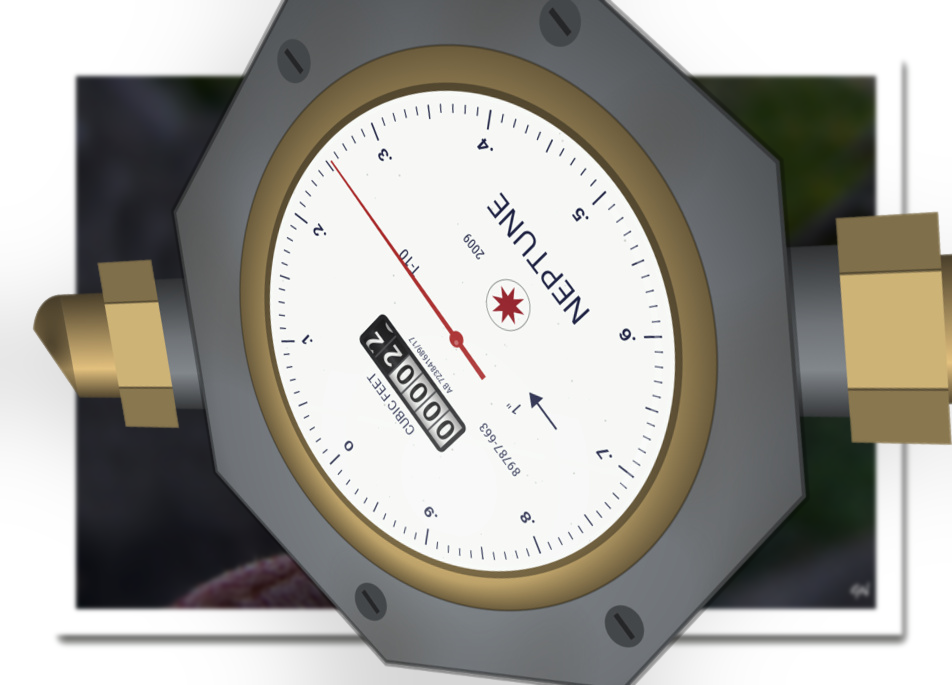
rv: ft³ 22.25
